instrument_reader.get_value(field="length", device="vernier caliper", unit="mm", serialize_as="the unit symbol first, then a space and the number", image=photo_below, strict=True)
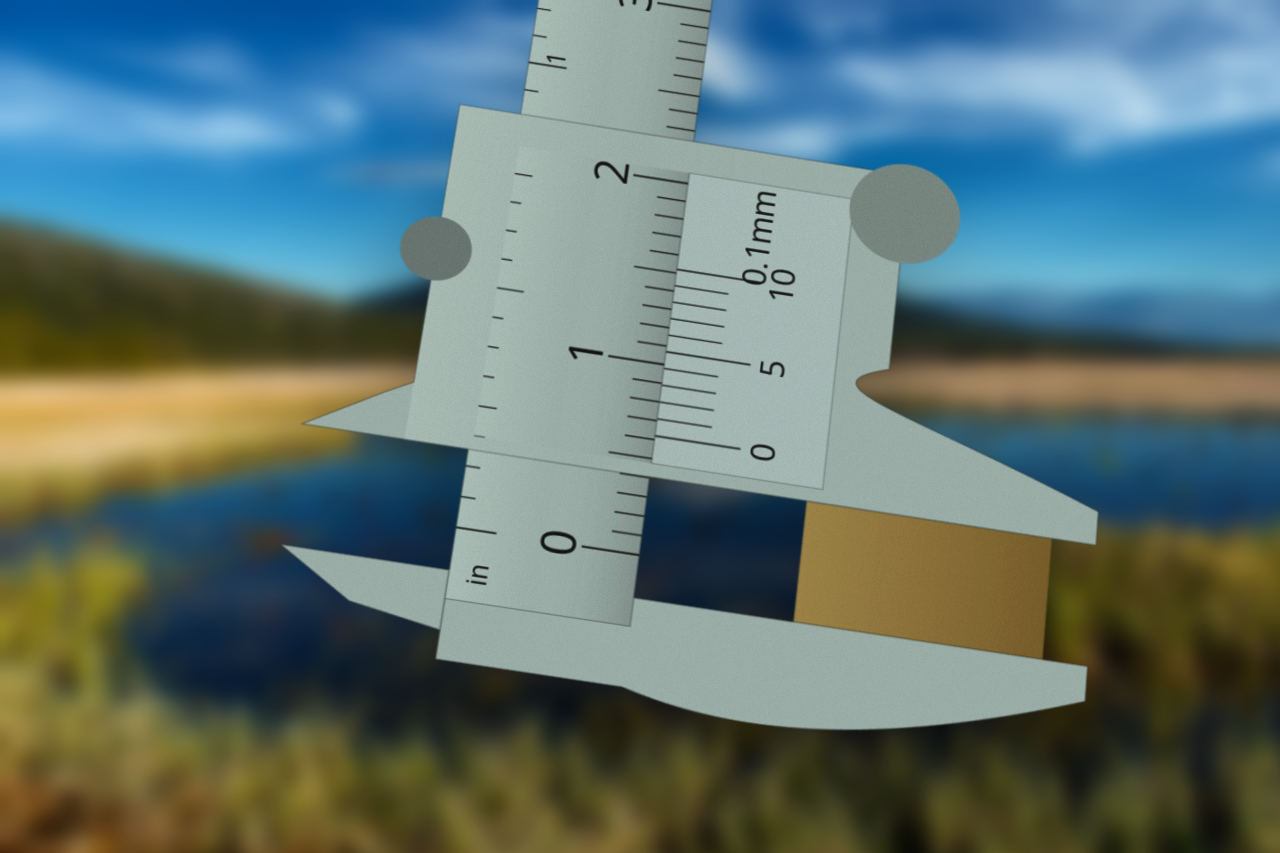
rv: mm 6.2
